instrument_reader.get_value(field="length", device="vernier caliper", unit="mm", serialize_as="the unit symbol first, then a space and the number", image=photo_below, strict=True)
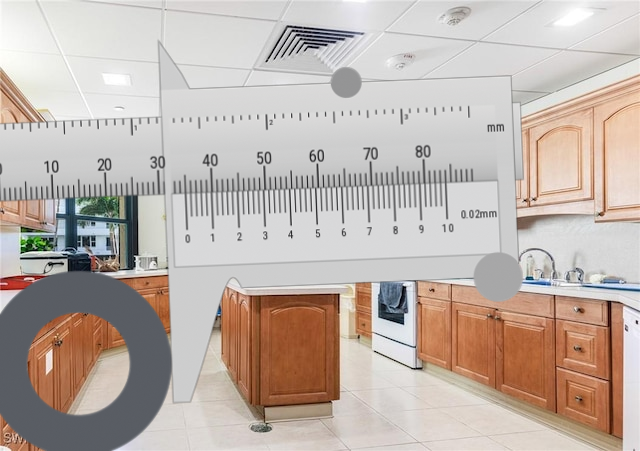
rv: mm 35.0
